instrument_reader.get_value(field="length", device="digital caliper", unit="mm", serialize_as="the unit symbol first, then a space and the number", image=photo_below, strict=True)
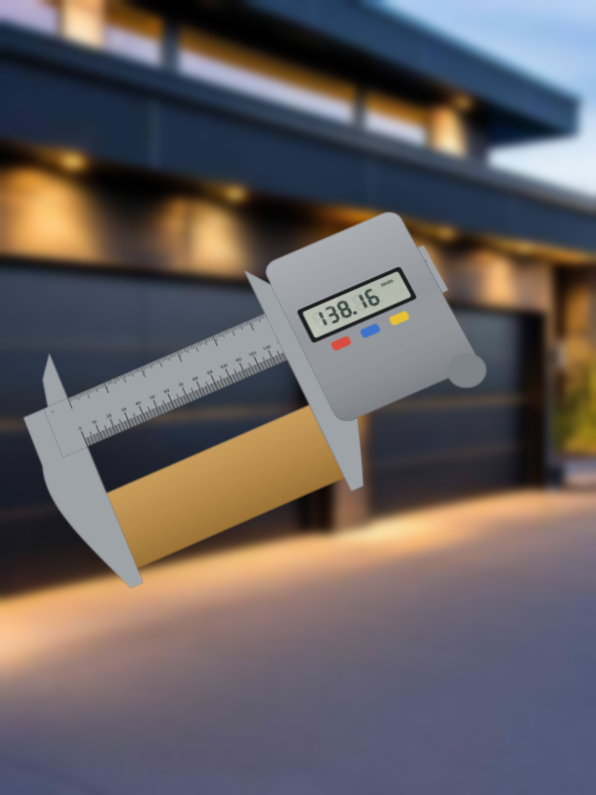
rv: mm 138.16
